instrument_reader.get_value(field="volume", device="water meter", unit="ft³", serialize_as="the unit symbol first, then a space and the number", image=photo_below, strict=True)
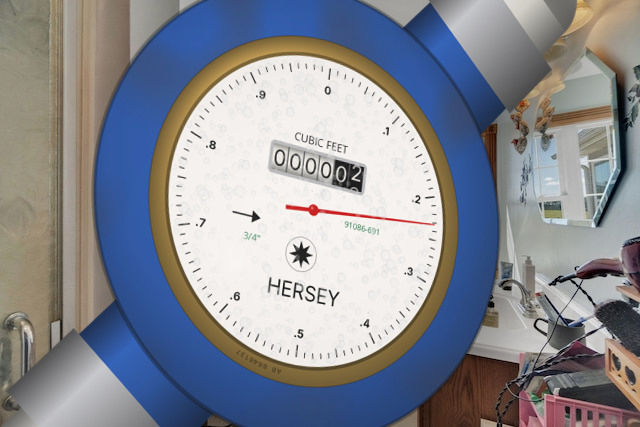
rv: ft³ 2.23
